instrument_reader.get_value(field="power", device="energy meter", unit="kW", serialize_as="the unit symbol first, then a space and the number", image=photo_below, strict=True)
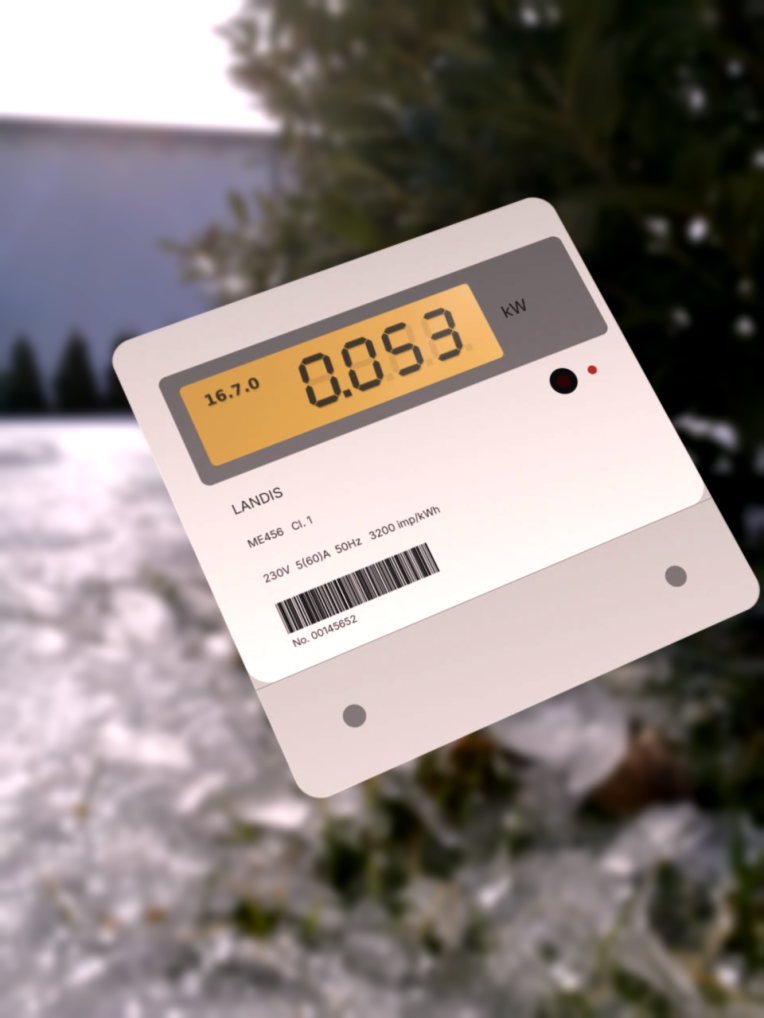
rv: kW 0.053
